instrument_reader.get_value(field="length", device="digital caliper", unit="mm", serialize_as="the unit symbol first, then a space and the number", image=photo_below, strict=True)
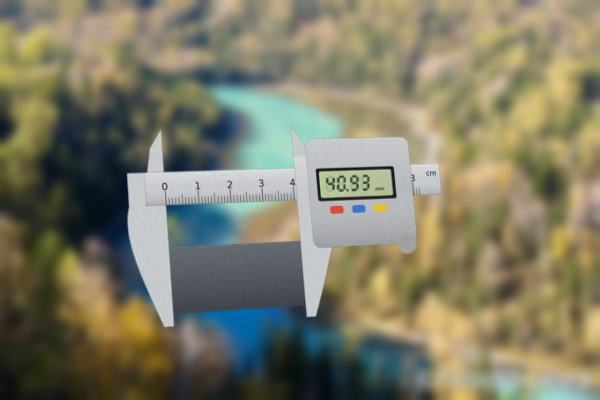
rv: mm 40.93
